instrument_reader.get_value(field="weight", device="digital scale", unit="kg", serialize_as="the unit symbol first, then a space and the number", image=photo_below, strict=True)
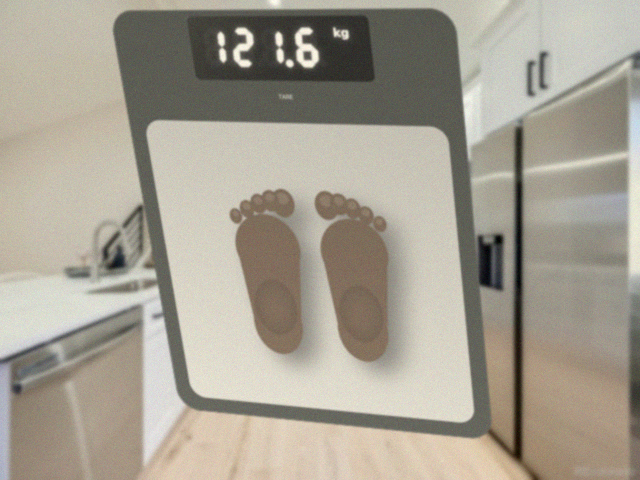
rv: kg 121.6
